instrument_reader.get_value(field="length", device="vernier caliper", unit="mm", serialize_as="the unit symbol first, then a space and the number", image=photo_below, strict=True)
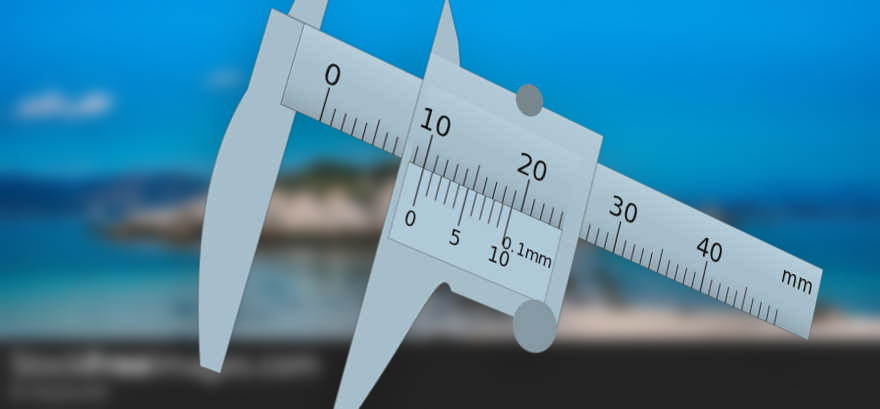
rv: mm 10.0
